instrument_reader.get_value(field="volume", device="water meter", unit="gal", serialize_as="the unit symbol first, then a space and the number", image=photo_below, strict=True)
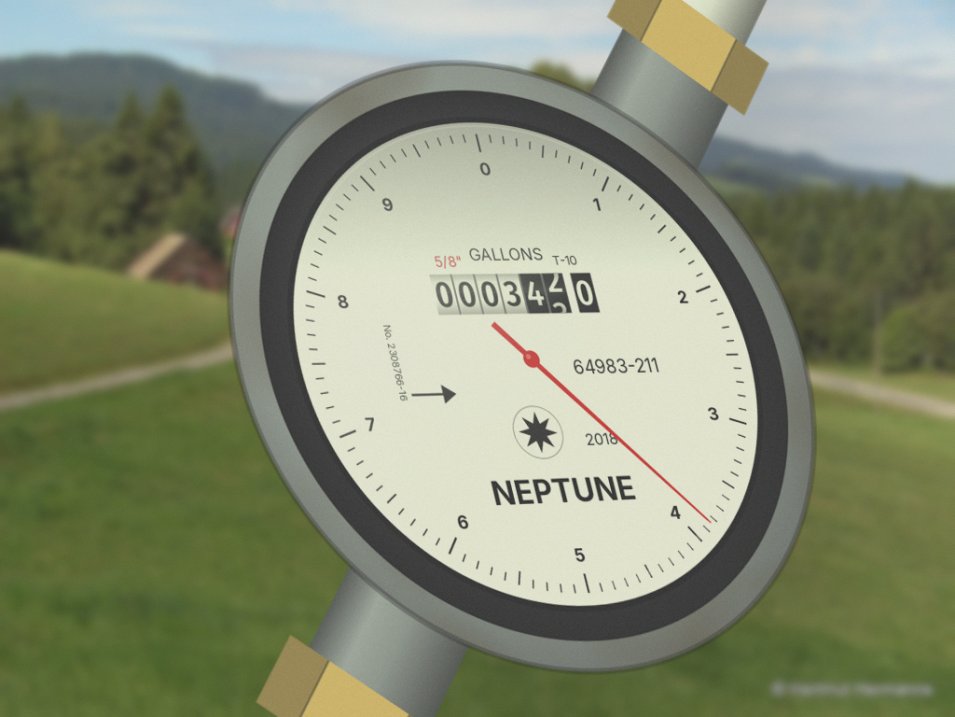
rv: gal 3423.8
